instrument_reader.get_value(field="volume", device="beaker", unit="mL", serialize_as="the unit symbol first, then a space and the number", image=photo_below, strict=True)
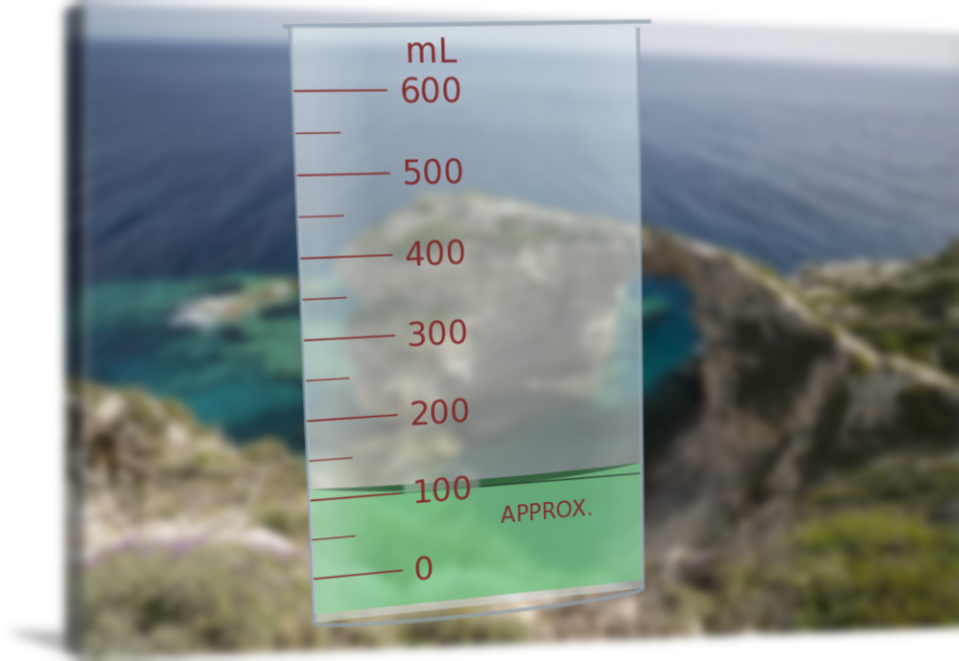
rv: mL 100
